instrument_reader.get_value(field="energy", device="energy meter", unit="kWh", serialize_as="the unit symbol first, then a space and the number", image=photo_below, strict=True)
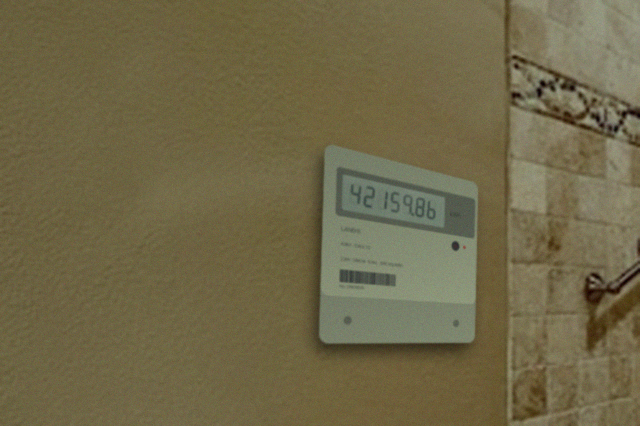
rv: kWh 42159.86
